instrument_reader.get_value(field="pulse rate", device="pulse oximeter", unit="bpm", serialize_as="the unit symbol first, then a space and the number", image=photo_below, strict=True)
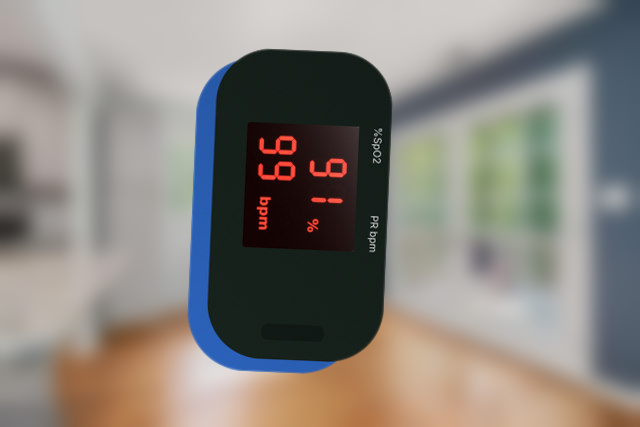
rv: bpm 99
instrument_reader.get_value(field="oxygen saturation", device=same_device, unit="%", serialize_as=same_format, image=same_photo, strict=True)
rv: % 91
